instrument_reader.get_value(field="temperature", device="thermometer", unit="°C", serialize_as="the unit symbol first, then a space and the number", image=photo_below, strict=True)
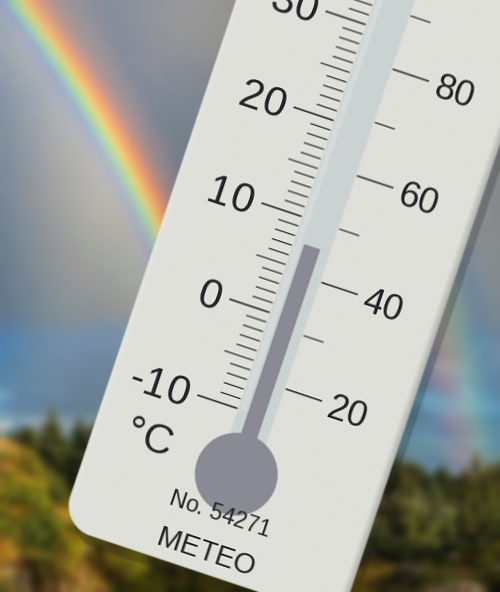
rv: °C 7.5
